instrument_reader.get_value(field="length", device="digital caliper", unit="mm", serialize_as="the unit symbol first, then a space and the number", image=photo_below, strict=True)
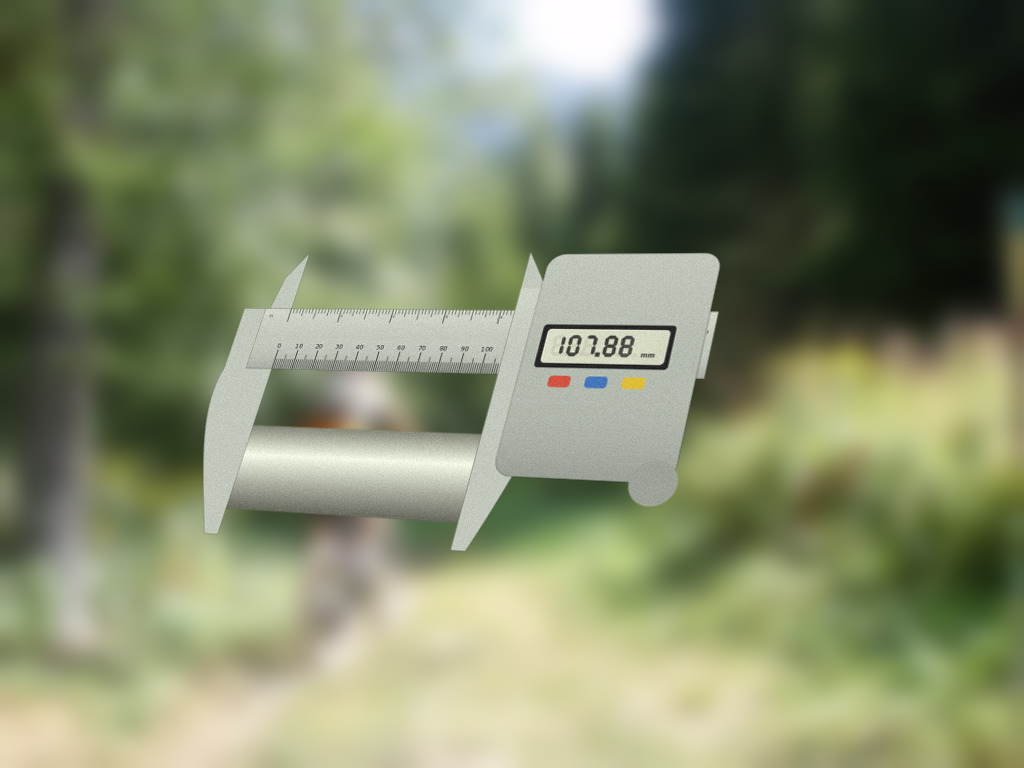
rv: mm 107.88
